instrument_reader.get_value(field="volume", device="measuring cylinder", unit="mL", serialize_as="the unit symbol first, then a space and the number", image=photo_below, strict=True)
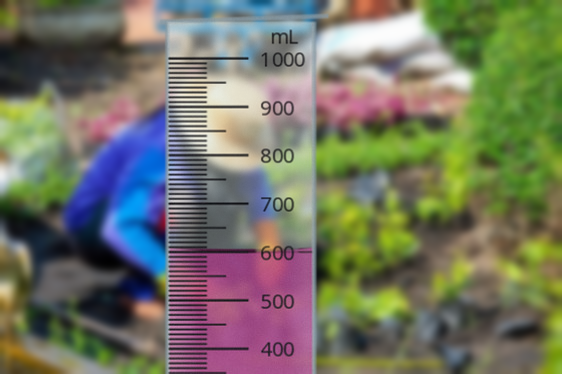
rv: mL 600
